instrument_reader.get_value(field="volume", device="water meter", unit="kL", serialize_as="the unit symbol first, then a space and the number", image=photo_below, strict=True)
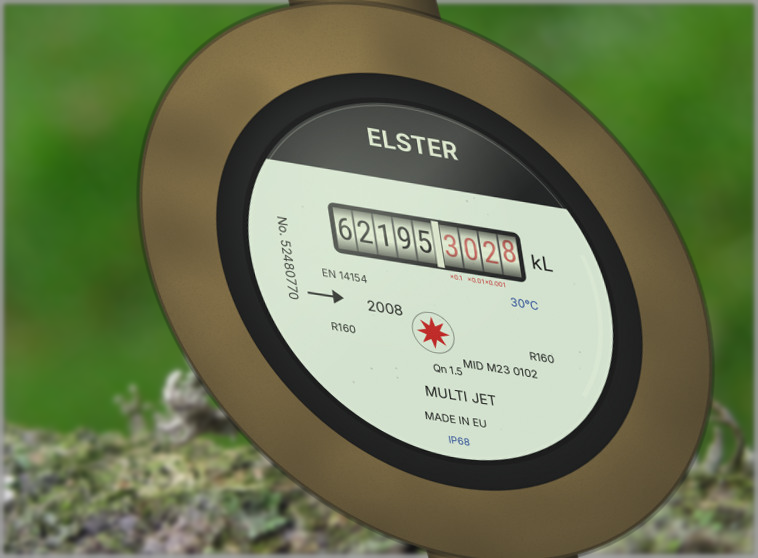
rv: kL 62195.3028
